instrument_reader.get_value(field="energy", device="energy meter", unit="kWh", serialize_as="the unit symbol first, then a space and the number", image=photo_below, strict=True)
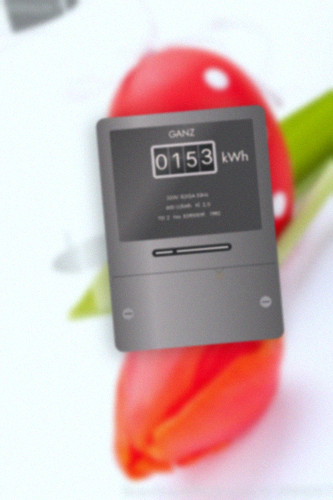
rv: kWh 153
